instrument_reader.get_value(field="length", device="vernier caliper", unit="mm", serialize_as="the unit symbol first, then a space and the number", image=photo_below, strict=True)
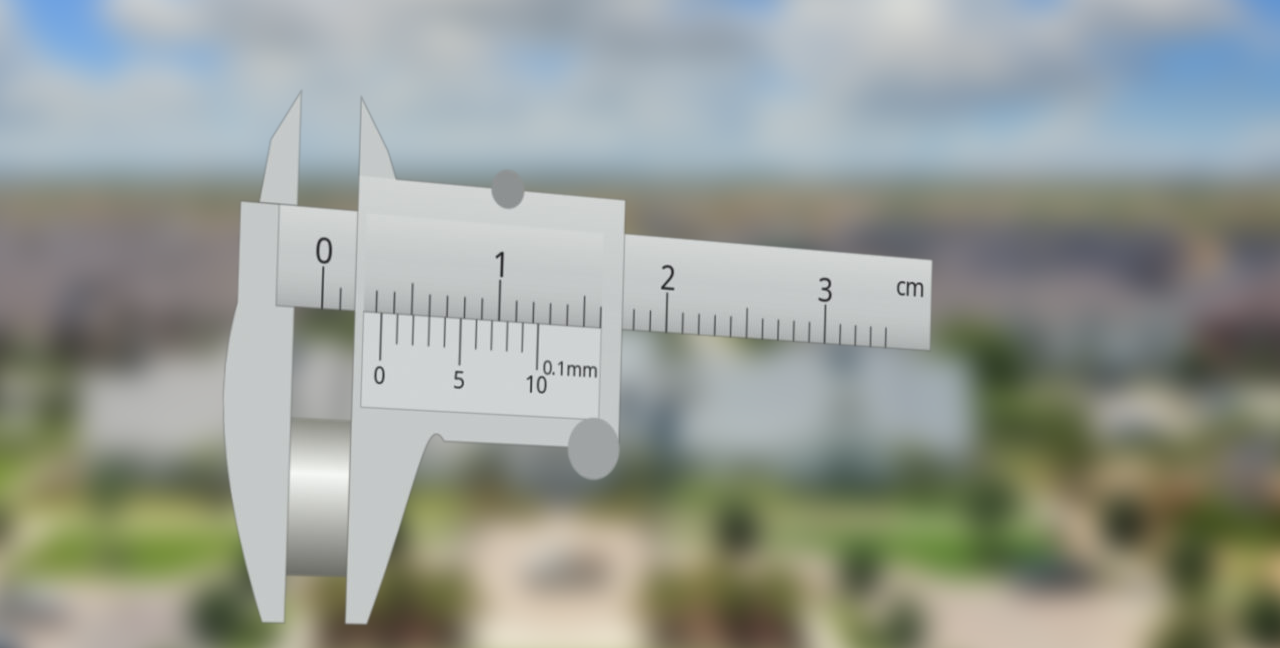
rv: mm 3.3
